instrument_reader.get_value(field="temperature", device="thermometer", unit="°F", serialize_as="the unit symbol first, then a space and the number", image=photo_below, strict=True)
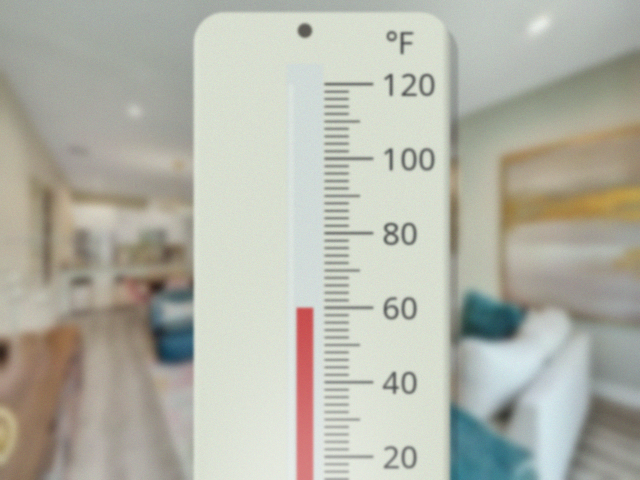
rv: °F 60
